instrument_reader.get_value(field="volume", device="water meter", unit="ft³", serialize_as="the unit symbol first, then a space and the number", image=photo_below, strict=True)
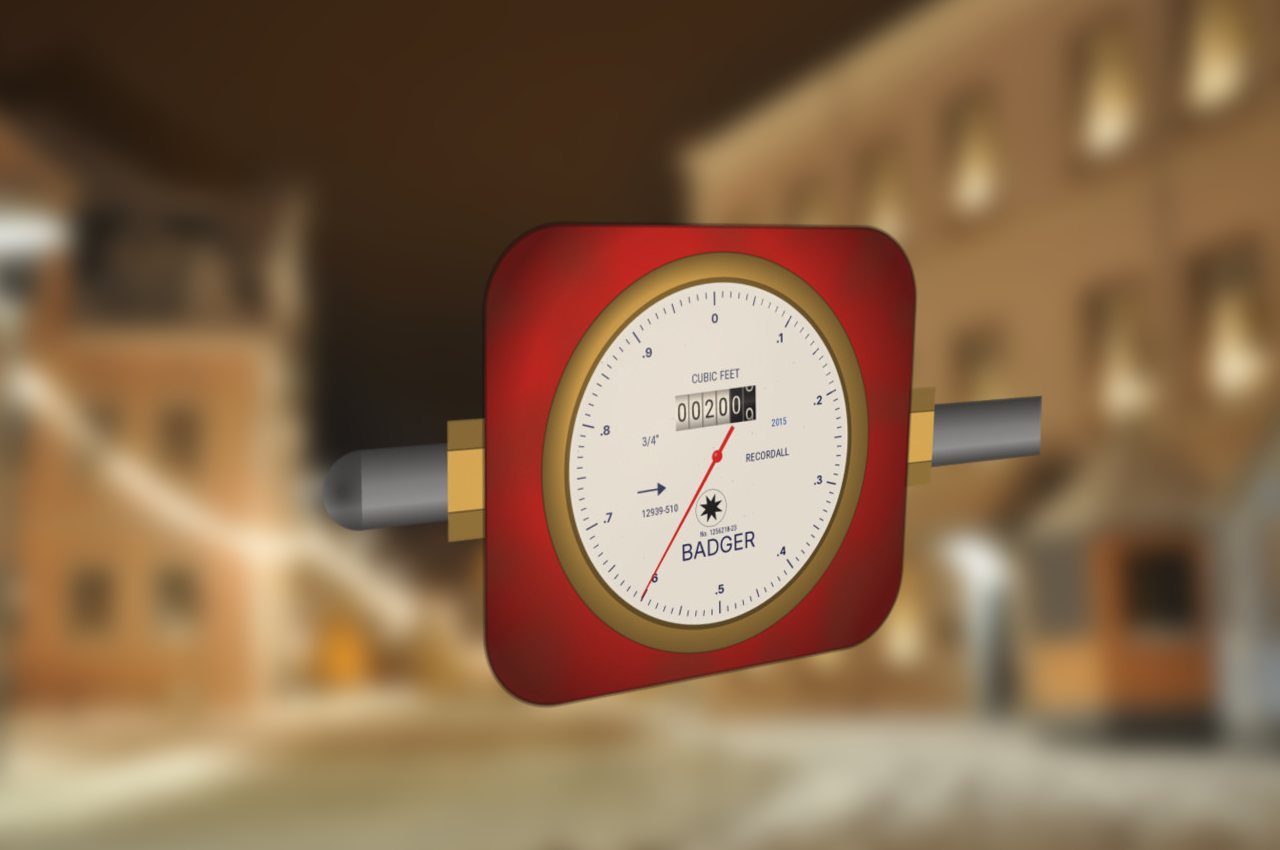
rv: ft³ 2008.60
